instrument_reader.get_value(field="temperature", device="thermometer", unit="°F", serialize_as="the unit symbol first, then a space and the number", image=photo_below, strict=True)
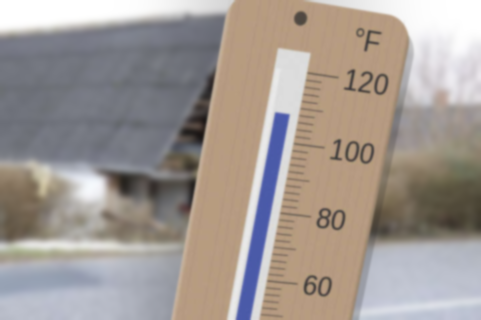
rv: °F 108
